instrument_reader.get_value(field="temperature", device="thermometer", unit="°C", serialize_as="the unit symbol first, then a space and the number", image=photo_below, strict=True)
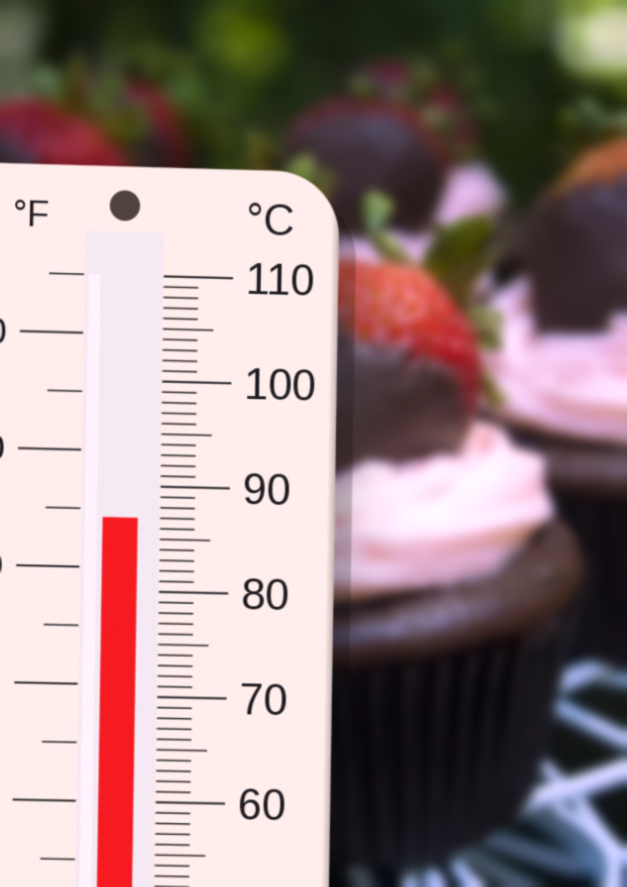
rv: °C 87
